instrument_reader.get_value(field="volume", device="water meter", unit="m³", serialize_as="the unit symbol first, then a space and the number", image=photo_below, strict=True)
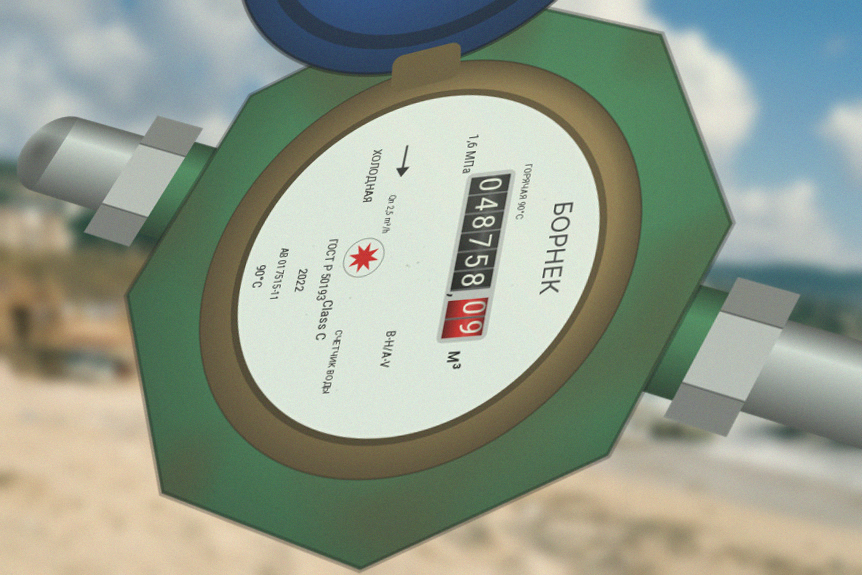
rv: m³ 48758.09
